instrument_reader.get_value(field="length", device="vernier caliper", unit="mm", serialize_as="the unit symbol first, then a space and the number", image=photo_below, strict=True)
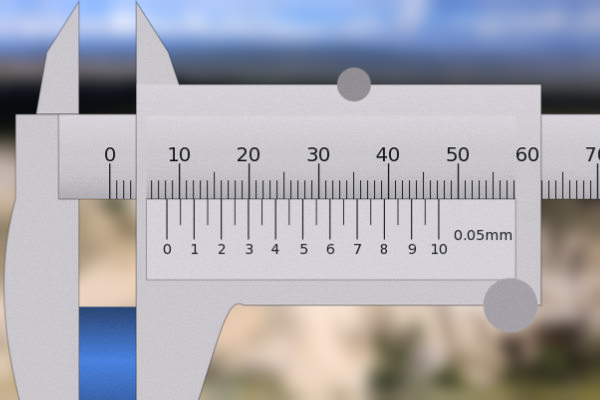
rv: mm 8.2
